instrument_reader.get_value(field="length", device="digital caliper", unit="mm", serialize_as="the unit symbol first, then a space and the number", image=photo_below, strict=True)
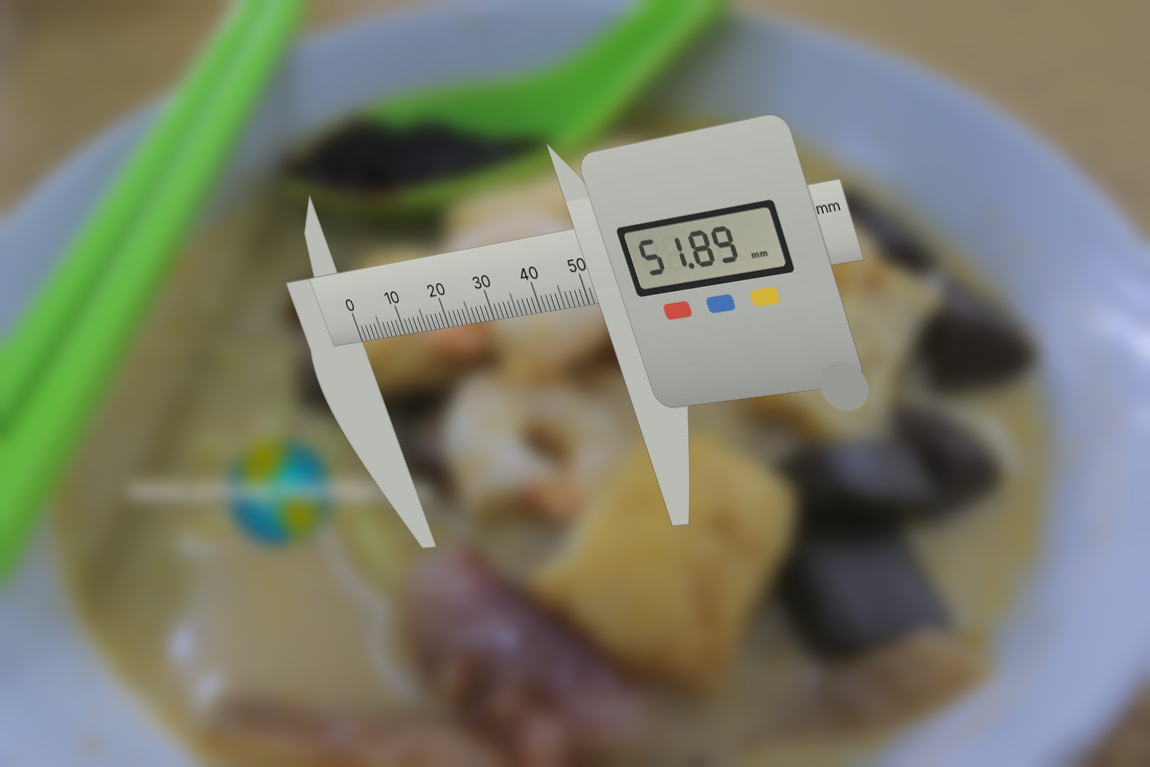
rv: mm 51.89
